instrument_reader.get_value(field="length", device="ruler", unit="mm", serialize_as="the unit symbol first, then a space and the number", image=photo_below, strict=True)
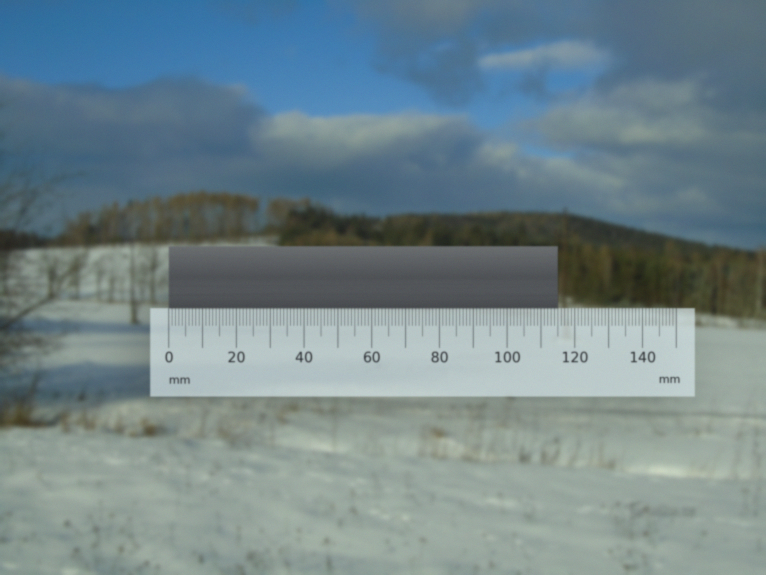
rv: mm 115
